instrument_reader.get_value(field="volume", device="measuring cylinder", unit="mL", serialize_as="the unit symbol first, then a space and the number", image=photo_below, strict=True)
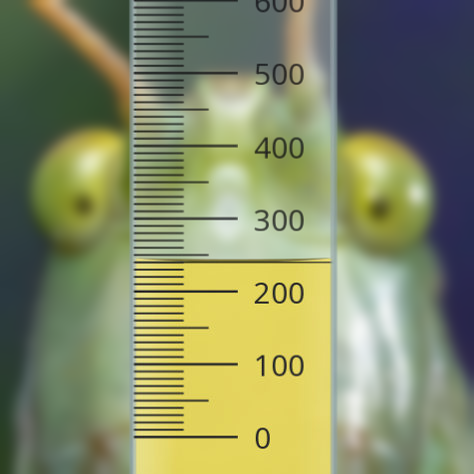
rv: mL 240
